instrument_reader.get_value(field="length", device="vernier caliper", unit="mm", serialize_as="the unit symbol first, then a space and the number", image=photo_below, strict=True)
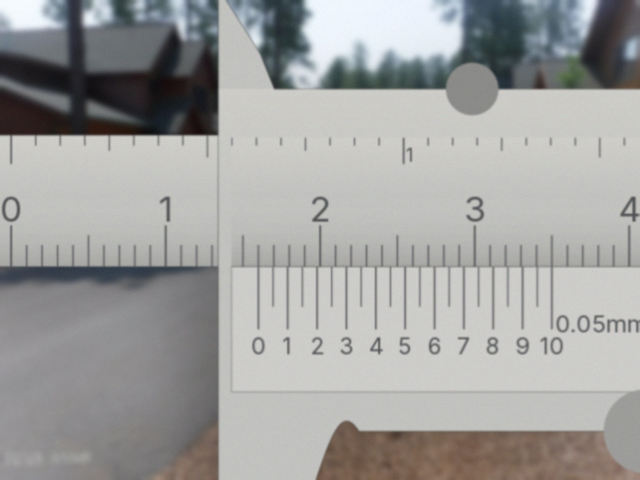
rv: mm 16.0
